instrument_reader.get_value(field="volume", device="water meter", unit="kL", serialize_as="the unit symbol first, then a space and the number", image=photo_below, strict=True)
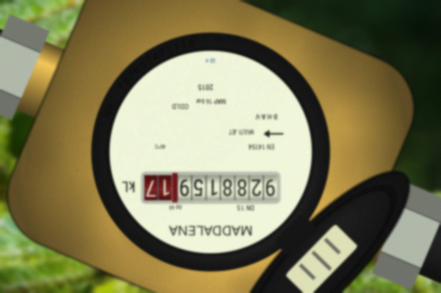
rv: kL 9288159.17
